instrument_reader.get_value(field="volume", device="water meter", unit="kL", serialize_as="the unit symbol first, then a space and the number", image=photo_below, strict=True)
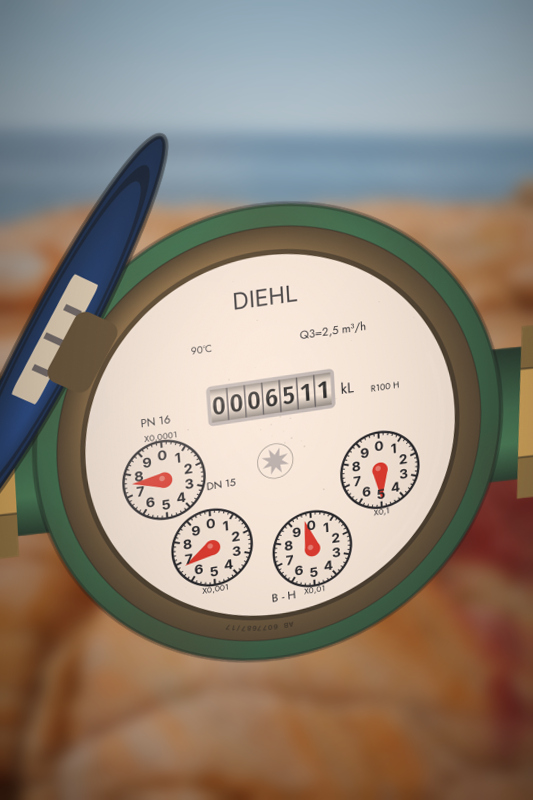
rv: kL 6511.4967
